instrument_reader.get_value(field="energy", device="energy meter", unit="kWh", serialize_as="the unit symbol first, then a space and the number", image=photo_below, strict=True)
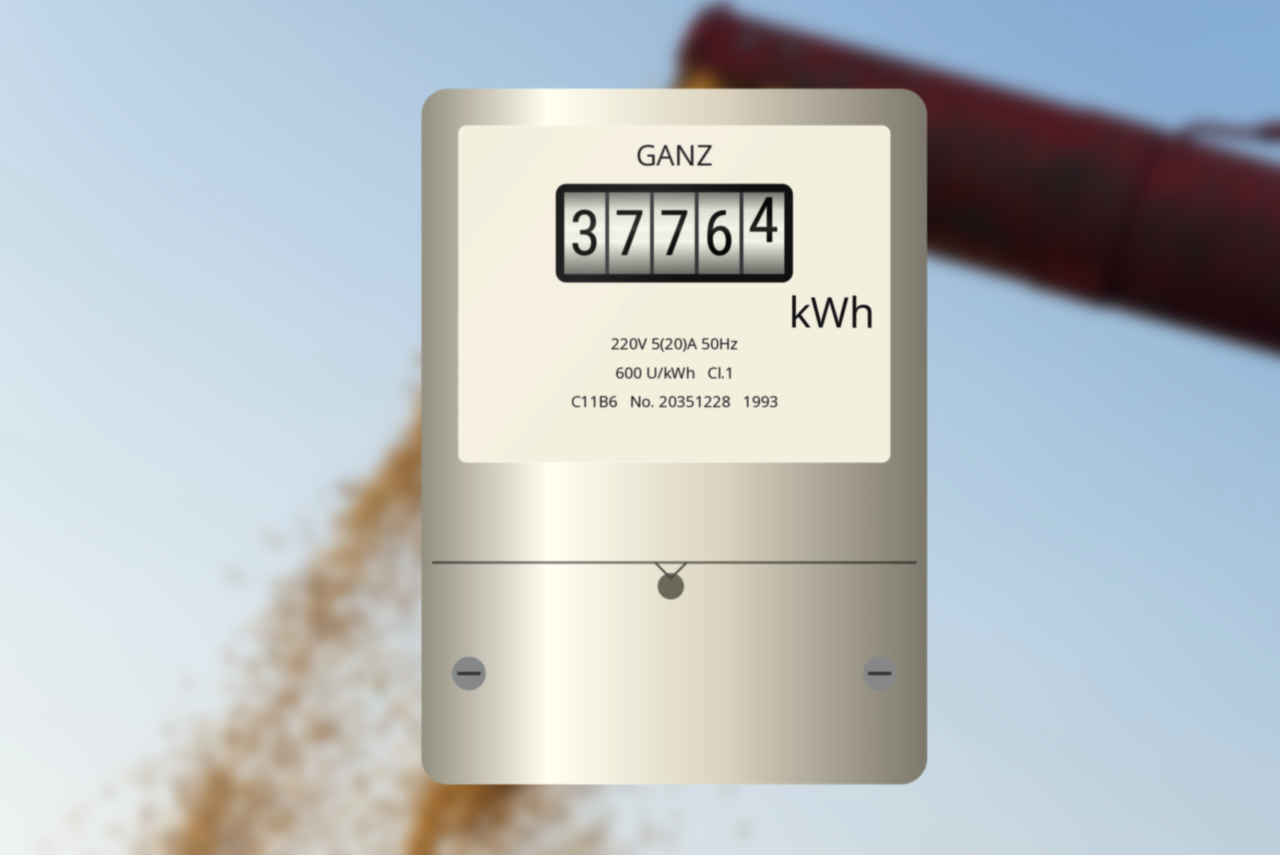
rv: kWh 37764
